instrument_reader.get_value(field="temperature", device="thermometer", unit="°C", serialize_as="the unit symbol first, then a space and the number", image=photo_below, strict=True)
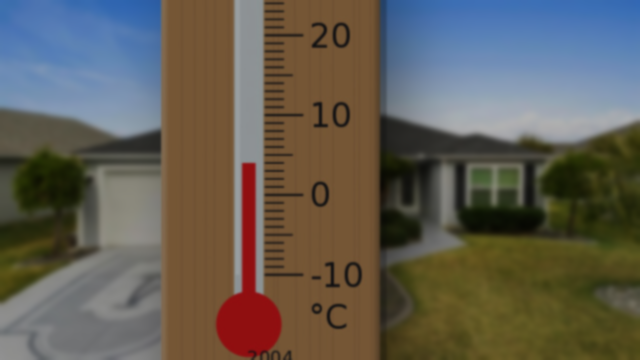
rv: °C 4
